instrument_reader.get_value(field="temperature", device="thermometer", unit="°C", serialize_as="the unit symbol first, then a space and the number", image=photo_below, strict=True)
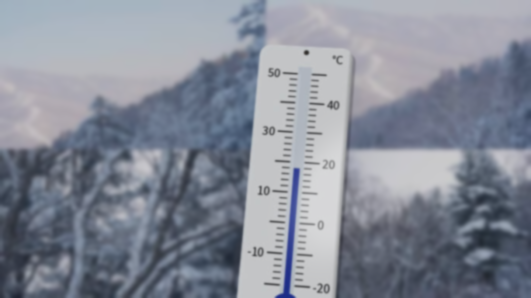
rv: °C 18
